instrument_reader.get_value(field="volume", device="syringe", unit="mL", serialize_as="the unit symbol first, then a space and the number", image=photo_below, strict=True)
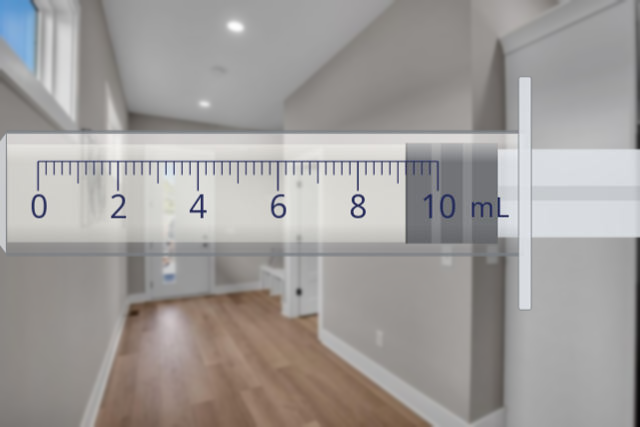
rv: mL 9.2
